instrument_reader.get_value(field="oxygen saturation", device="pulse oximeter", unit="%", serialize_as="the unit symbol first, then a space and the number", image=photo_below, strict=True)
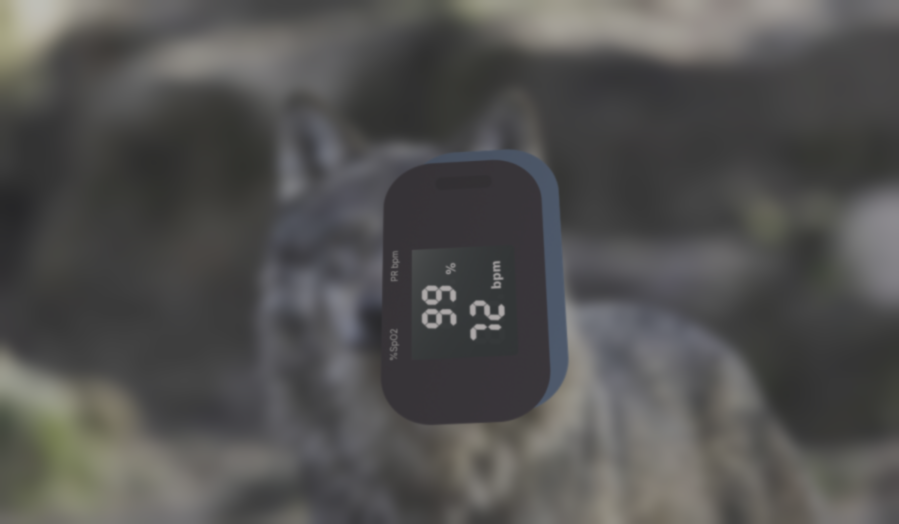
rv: % 99
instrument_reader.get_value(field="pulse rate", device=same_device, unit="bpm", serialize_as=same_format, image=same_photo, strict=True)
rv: bpm 72
